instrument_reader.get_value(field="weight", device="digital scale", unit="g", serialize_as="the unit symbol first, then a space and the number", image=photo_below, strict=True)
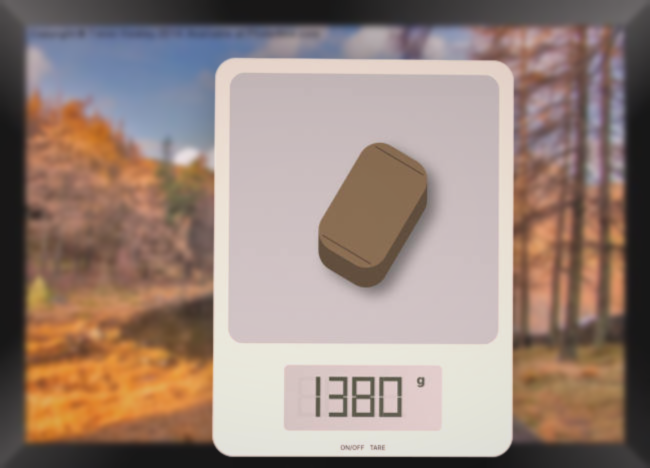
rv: g 1380
